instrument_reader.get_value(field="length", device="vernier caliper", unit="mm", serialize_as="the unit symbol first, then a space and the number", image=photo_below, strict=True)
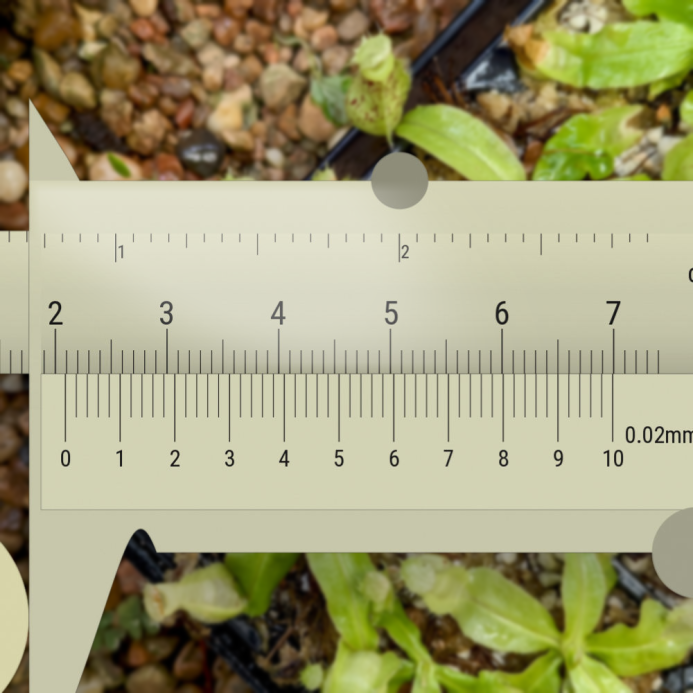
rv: mm 20.9
